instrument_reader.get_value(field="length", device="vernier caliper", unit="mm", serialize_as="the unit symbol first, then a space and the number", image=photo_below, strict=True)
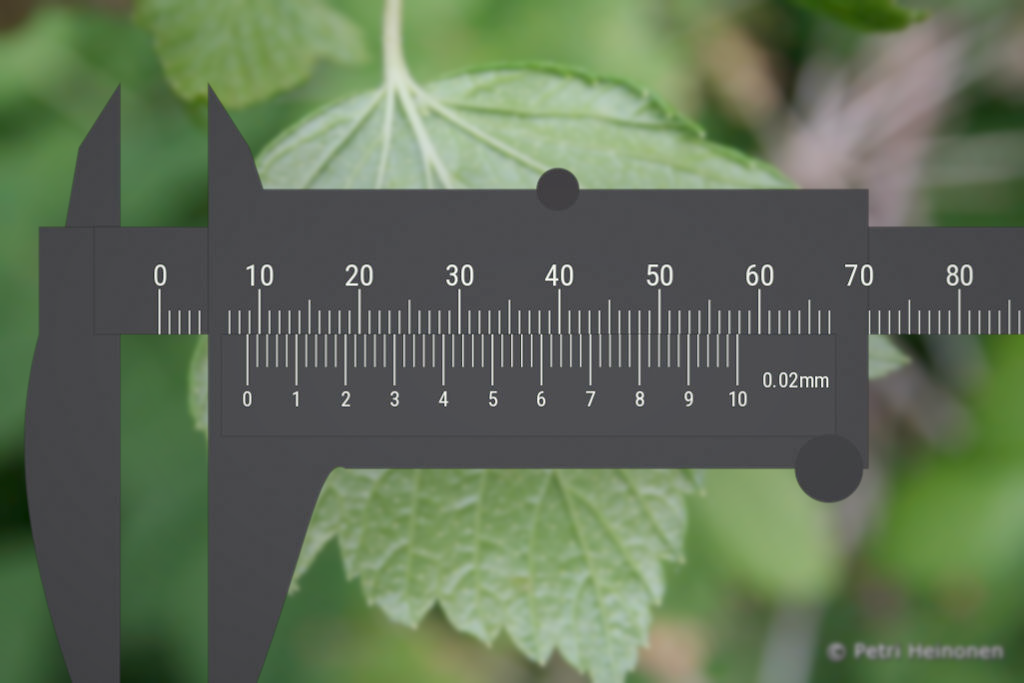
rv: mm 8.8
